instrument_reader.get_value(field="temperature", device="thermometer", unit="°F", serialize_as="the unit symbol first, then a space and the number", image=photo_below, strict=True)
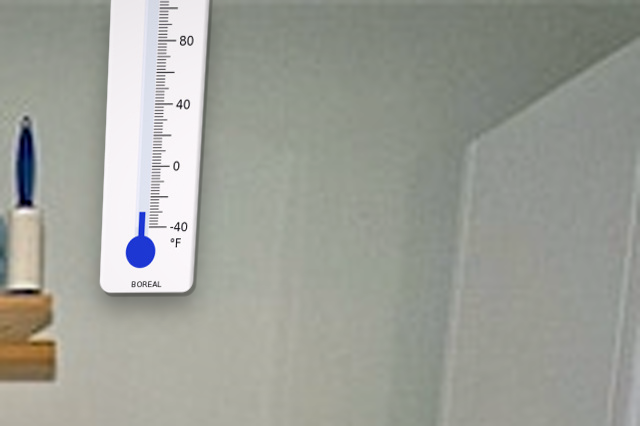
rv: °F -30
